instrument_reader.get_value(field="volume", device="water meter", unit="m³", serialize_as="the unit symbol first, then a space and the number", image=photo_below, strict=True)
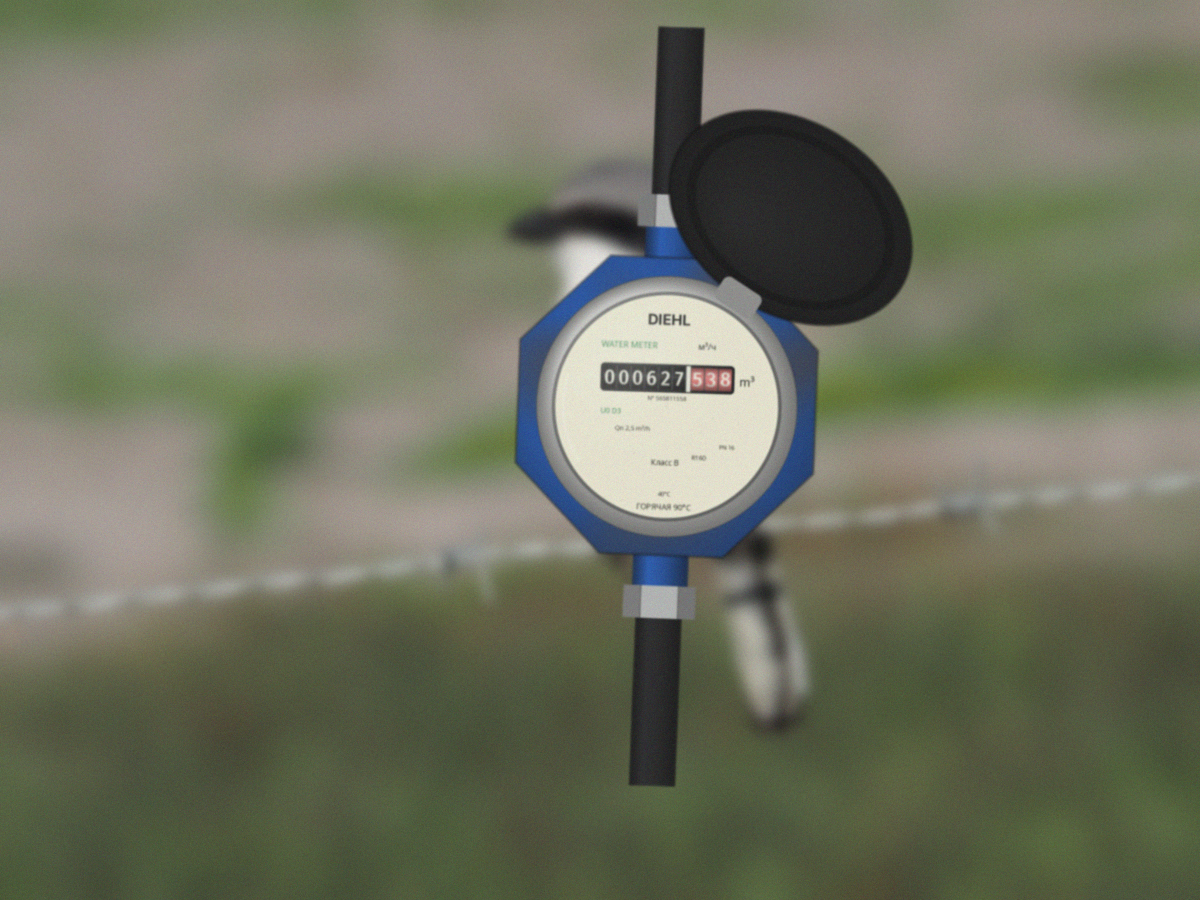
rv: m³ 627.538
